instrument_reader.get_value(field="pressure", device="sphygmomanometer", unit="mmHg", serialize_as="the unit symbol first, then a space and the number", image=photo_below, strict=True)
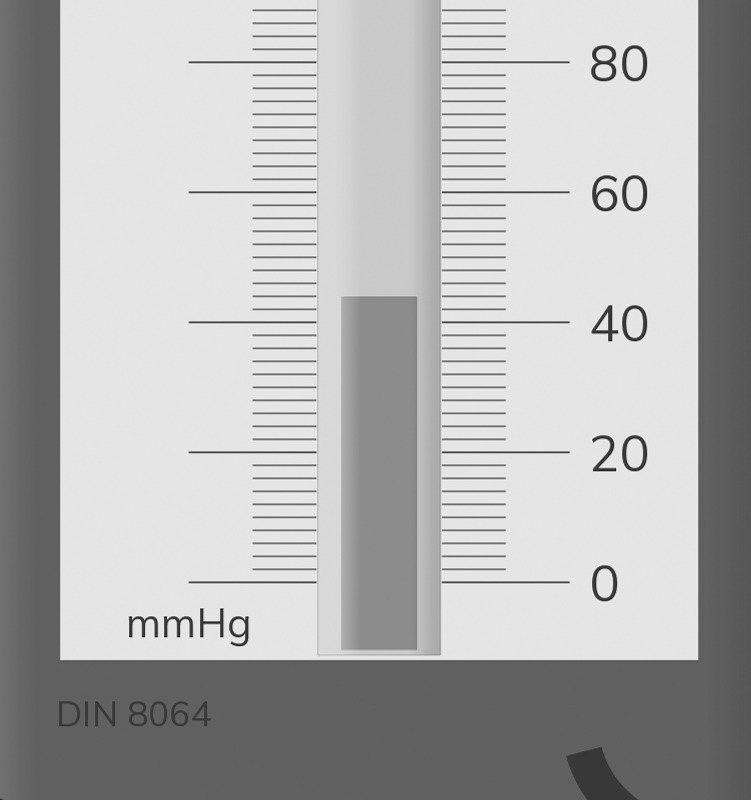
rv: mmHg 44
